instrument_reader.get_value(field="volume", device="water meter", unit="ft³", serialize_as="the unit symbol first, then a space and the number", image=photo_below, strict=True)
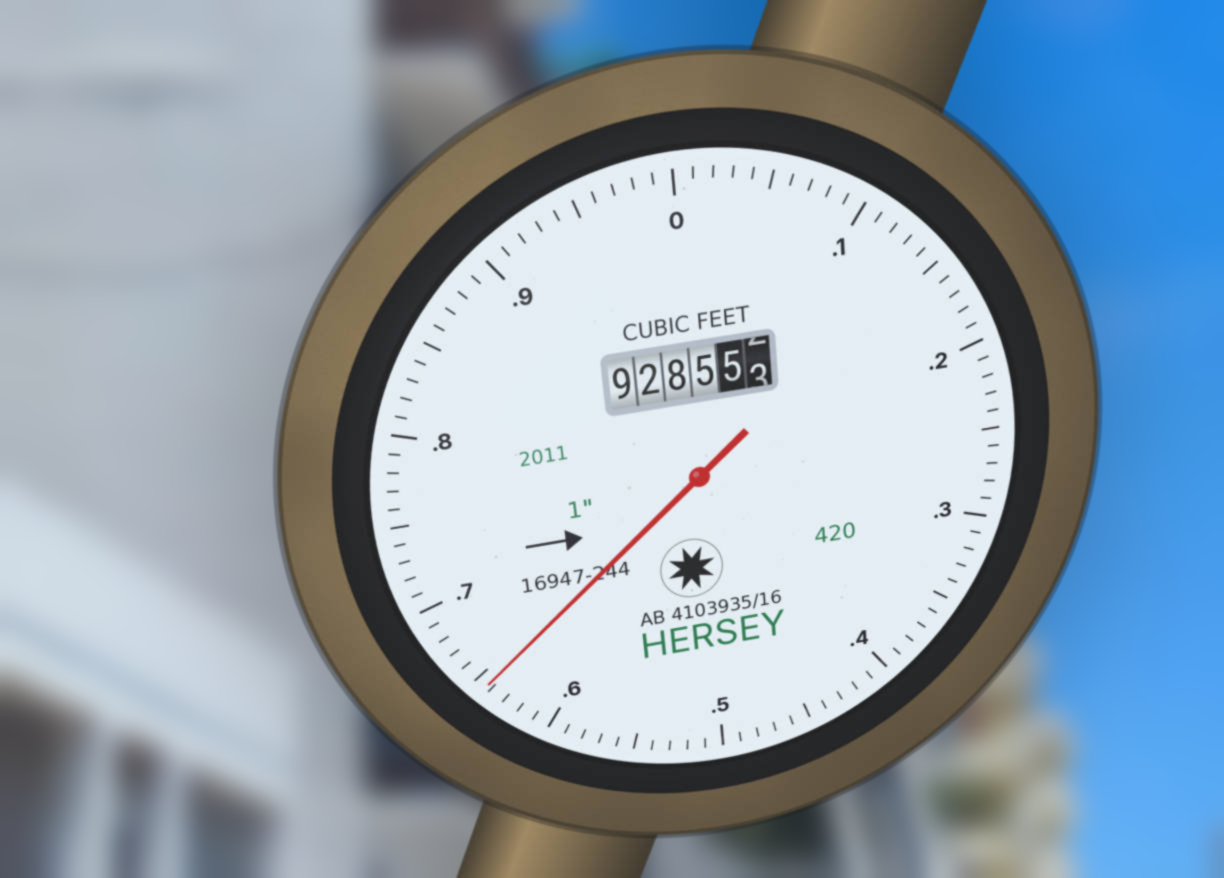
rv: ft³ 928552.64
